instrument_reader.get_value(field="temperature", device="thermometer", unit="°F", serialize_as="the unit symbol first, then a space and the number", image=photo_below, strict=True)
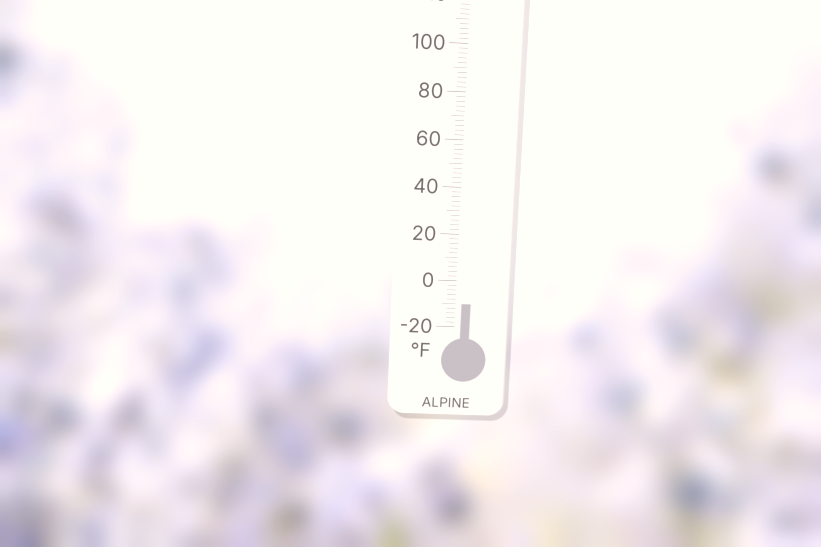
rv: °F -10
